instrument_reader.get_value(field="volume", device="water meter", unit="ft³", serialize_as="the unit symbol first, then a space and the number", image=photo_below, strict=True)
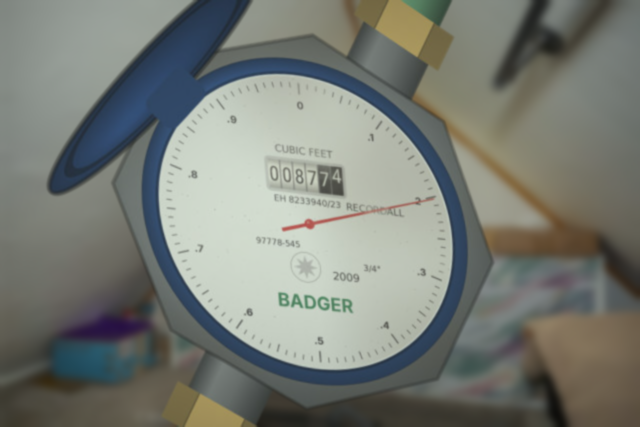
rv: ft³ 8774.20
